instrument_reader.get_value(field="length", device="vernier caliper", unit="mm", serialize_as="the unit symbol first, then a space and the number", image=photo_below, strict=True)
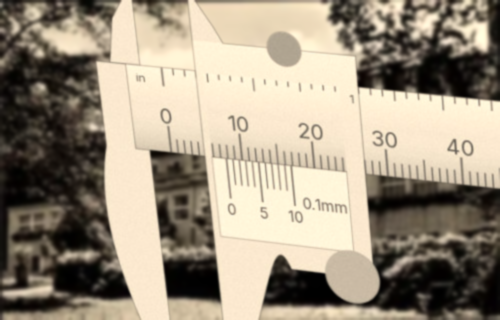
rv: mm 7.8
